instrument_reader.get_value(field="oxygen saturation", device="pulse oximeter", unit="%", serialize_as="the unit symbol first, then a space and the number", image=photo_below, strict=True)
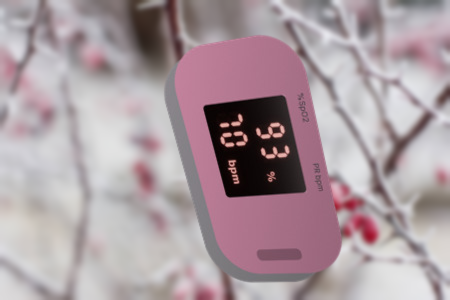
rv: % 93
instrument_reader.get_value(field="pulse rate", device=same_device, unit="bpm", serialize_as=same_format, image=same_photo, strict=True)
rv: bpm 70
